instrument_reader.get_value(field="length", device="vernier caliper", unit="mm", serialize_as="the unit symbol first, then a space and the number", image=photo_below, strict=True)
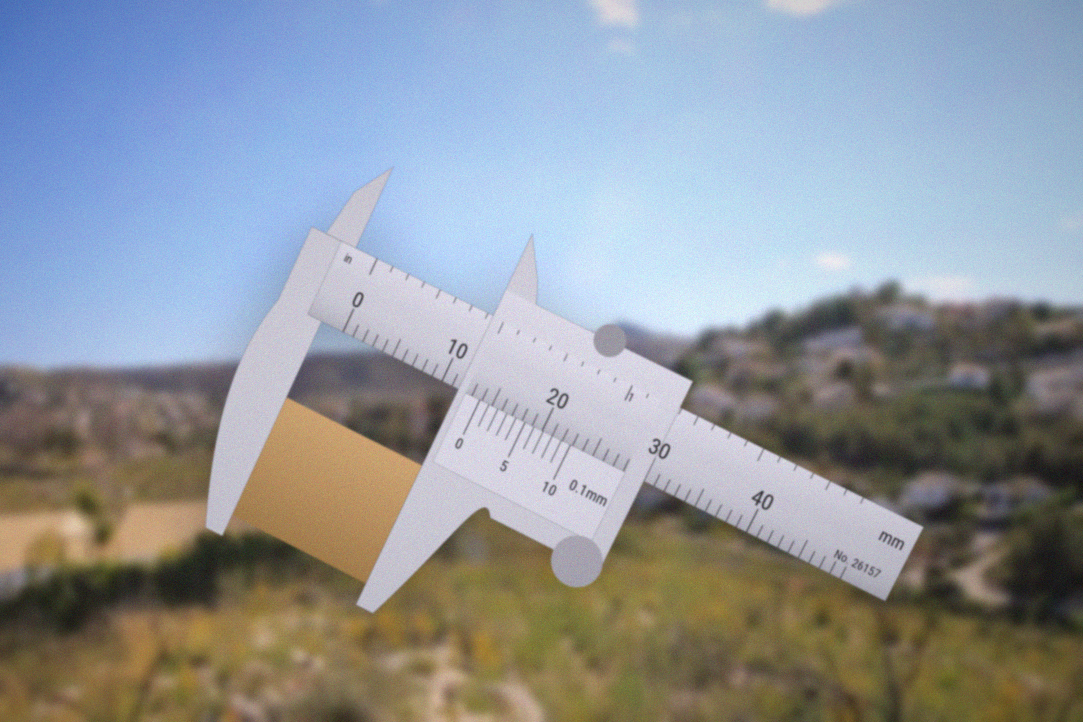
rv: mm 13.8
